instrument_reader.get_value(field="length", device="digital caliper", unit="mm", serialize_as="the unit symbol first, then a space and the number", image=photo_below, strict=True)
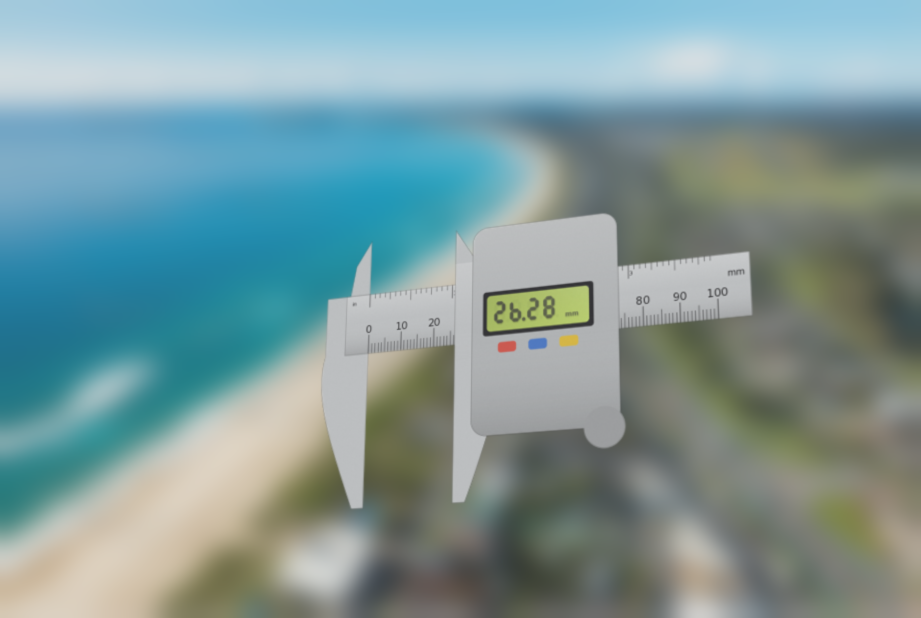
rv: mm 26.28
